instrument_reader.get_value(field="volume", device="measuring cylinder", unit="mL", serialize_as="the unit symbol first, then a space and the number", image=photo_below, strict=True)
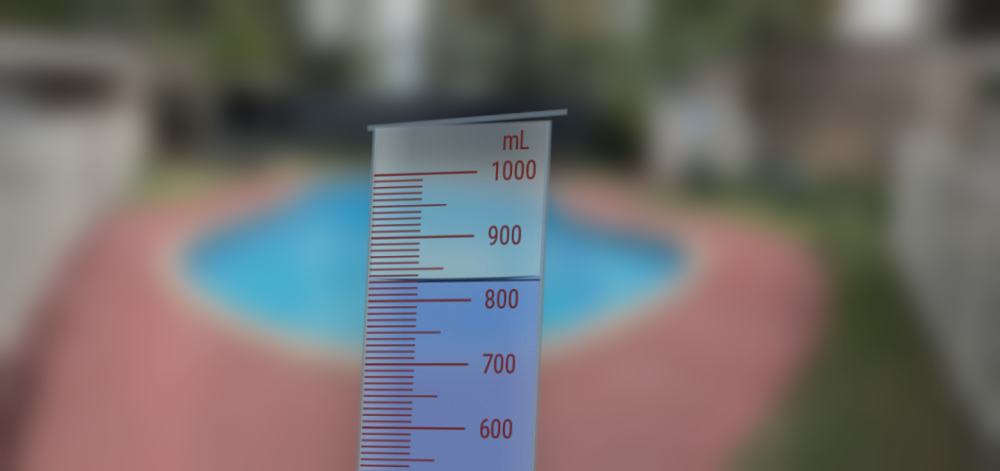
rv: mL 830
